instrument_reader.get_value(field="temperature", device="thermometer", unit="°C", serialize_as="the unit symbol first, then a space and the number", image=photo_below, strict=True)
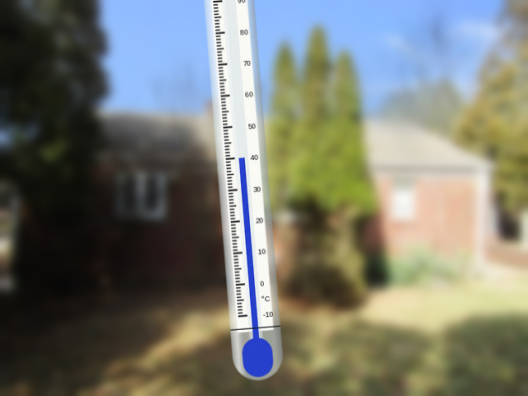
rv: °C 40
